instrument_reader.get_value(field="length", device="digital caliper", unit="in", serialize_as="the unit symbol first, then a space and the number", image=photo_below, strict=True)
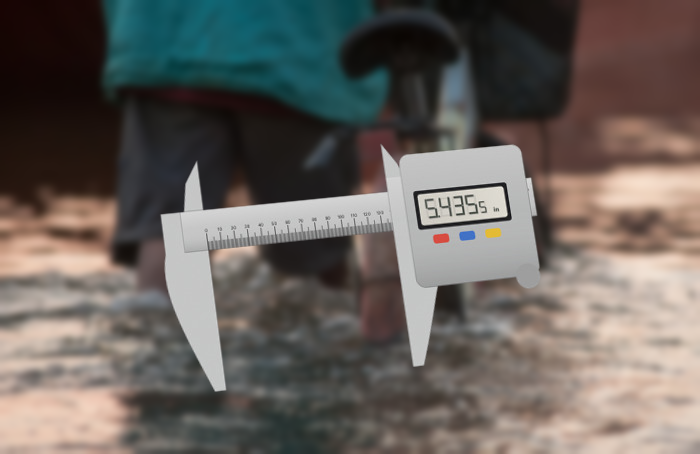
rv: in 5.4355
